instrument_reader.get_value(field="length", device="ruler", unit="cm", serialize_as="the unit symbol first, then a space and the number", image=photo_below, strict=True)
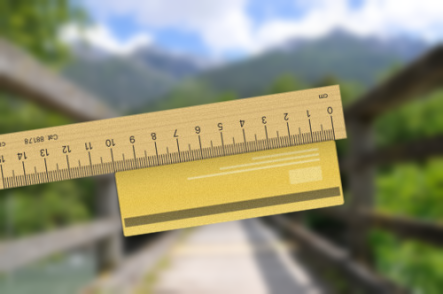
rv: cm 10
